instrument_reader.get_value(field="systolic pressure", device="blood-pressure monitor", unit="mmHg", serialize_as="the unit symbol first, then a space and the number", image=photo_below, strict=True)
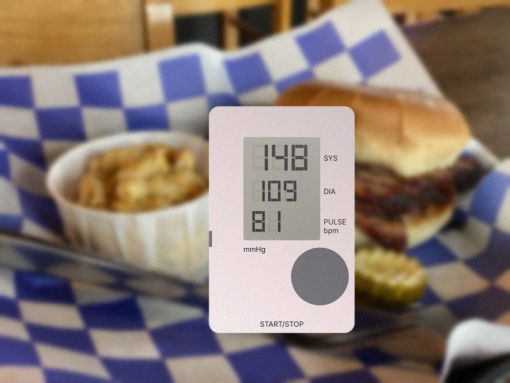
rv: mmHg 148
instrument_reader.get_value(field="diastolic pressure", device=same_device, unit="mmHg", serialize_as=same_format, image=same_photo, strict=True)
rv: mmHg 109
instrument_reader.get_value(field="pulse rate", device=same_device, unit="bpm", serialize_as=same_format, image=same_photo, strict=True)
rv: bpm 81
